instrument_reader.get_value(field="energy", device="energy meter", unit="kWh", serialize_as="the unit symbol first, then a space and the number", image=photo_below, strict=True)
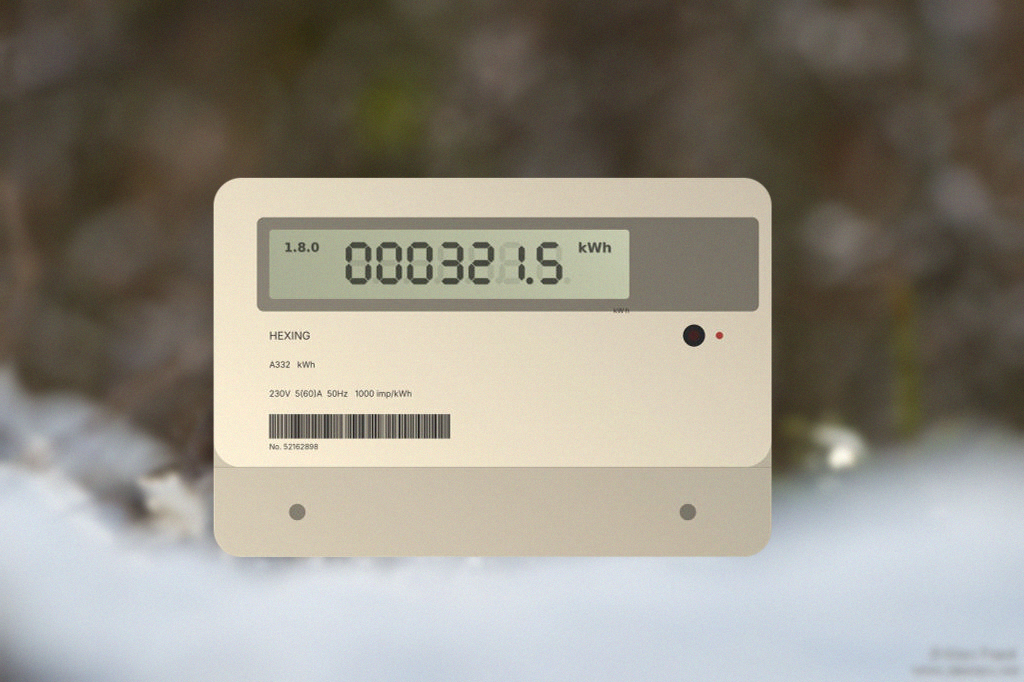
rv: kWh 321.5
